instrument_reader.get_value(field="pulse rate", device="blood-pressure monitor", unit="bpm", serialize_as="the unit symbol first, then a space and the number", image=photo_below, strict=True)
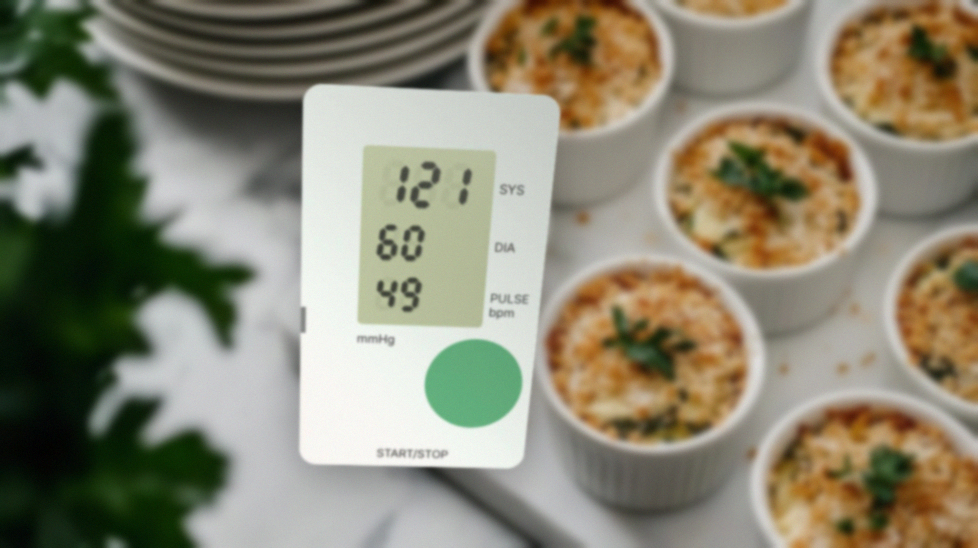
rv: bpm 49
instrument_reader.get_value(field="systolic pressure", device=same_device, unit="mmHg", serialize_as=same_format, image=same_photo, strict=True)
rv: mmHg 121
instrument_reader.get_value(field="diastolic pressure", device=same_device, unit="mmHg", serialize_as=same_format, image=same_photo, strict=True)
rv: mmHg 60
